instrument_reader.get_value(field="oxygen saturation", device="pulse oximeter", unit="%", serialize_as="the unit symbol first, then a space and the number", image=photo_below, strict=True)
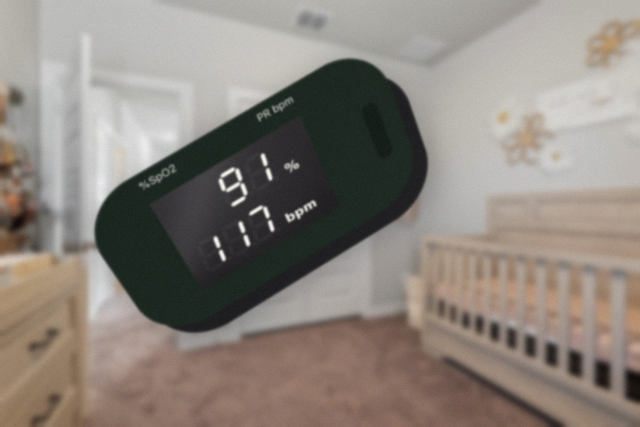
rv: % 91
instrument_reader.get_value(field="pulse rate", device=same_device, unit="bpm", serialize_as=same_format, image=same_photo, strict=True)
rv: bpm 117
